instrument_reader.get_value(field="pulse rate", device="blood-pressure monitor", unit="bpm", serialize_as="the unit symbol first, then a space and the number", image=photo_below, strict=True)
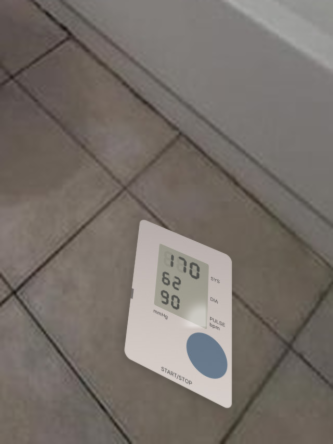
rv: bpm 90
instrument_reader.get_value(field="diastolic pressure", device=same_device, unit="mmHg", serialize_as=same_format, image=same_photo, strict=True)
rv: mmHg 62
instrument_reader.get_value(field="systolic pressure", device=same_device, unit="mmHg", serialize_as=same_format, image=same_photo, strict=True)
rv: mmHg 170
